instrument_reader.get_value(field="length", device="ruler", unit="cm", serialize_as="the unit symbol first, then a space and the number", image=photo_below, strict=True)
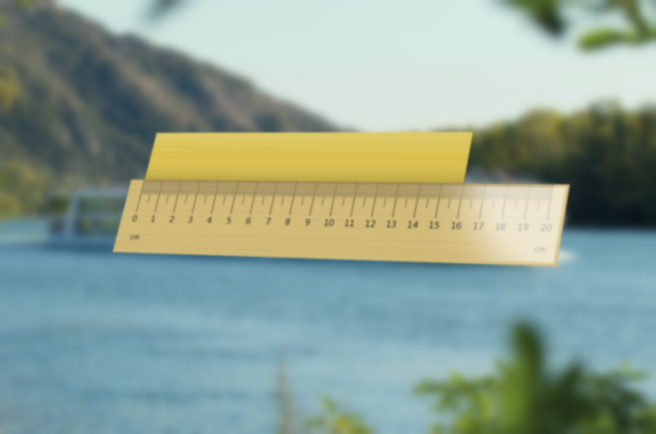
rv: cm 16
